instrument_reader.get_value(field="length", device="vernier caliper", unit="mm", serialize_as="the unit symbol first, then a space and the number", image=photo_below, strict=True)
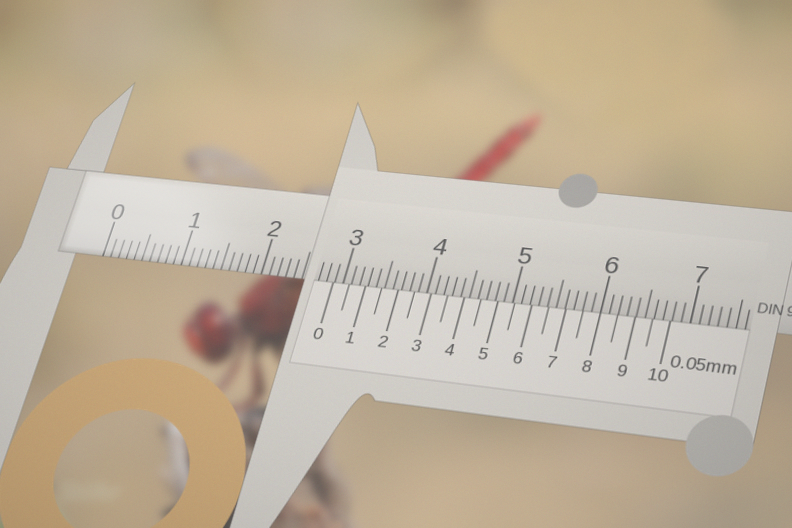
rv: mm 28.8
